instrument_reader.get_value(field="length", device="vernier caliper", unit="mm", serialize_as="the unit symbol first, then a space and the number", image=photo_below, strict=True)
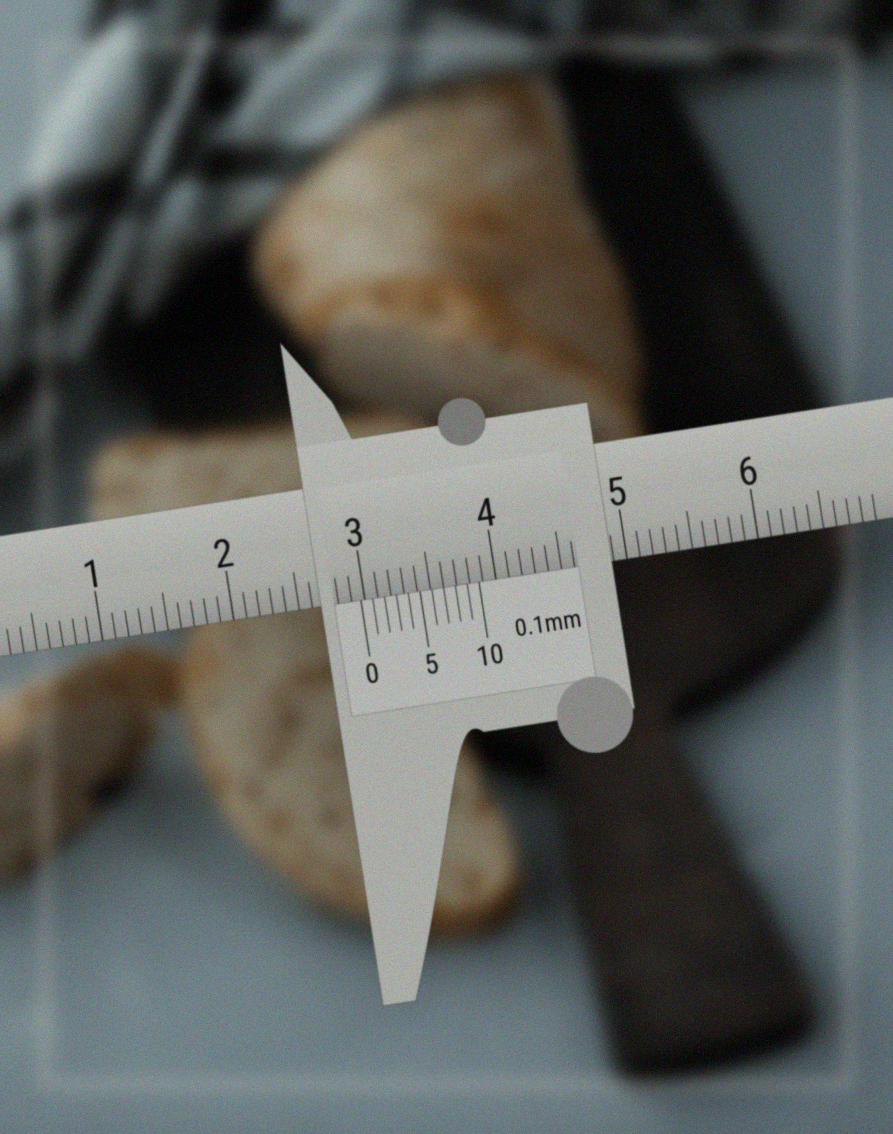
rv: mm 29.7
